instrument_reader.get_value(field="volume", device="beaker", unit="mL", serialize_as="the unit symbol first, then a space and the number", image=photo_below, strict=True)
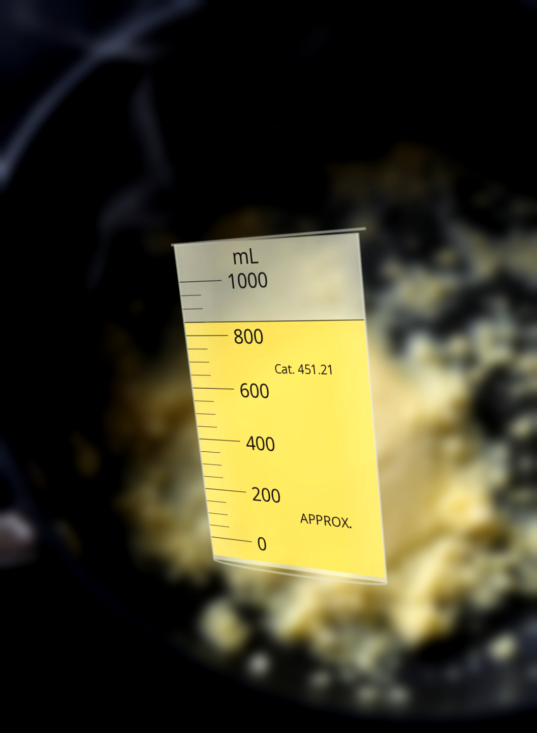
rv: mL 850
